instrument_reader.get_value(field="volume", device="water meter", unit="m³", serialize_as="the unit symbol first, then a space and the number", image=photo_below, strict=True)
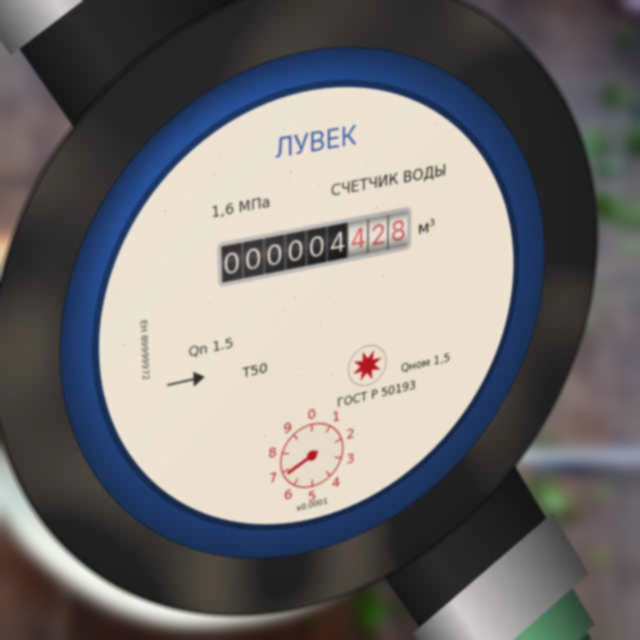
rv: m³ 4.4286
